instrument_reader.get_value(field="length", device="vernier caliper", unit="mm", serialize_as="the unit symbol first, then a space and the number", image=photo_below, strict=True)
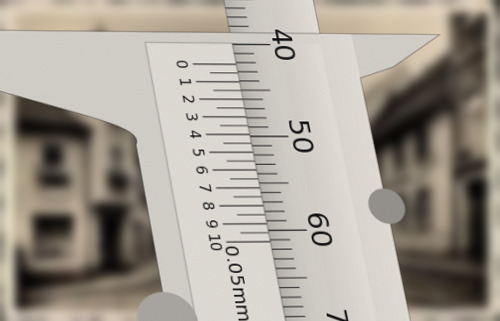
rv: mm 42.2
